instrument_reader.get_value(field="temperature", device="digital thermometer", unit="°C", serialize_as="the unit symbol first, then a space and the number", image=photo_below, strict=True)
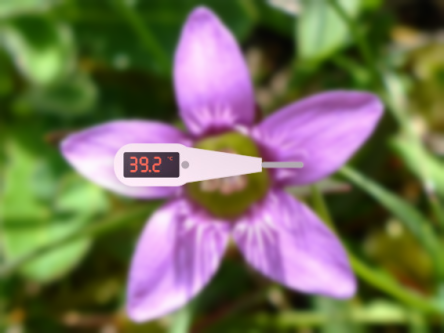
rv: °C 39.2
